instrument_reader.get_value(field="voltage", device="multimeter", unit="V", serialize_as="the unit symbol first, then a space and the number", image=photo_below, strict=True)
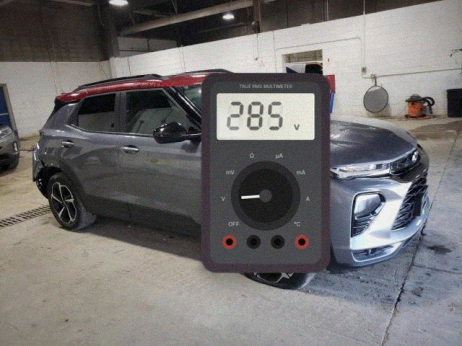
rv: V 285
